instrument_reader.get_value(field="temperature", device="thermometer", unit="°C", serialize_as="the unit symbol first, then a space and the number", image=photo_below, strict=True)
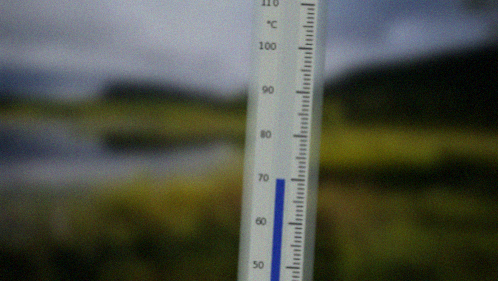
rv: °C 70
